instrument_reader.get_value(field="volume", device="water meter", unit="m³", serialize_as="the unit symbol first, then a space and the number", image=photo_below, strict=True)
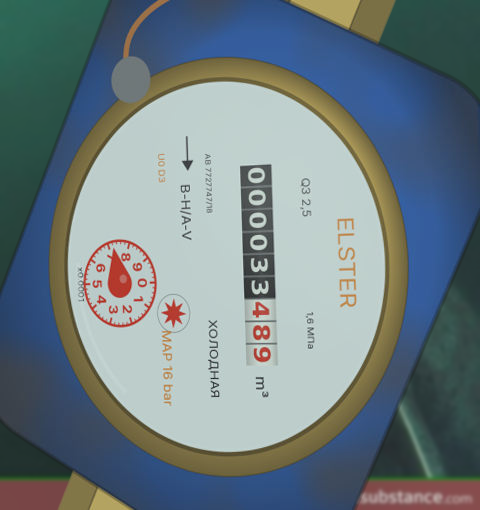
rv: m³ 33.4897
